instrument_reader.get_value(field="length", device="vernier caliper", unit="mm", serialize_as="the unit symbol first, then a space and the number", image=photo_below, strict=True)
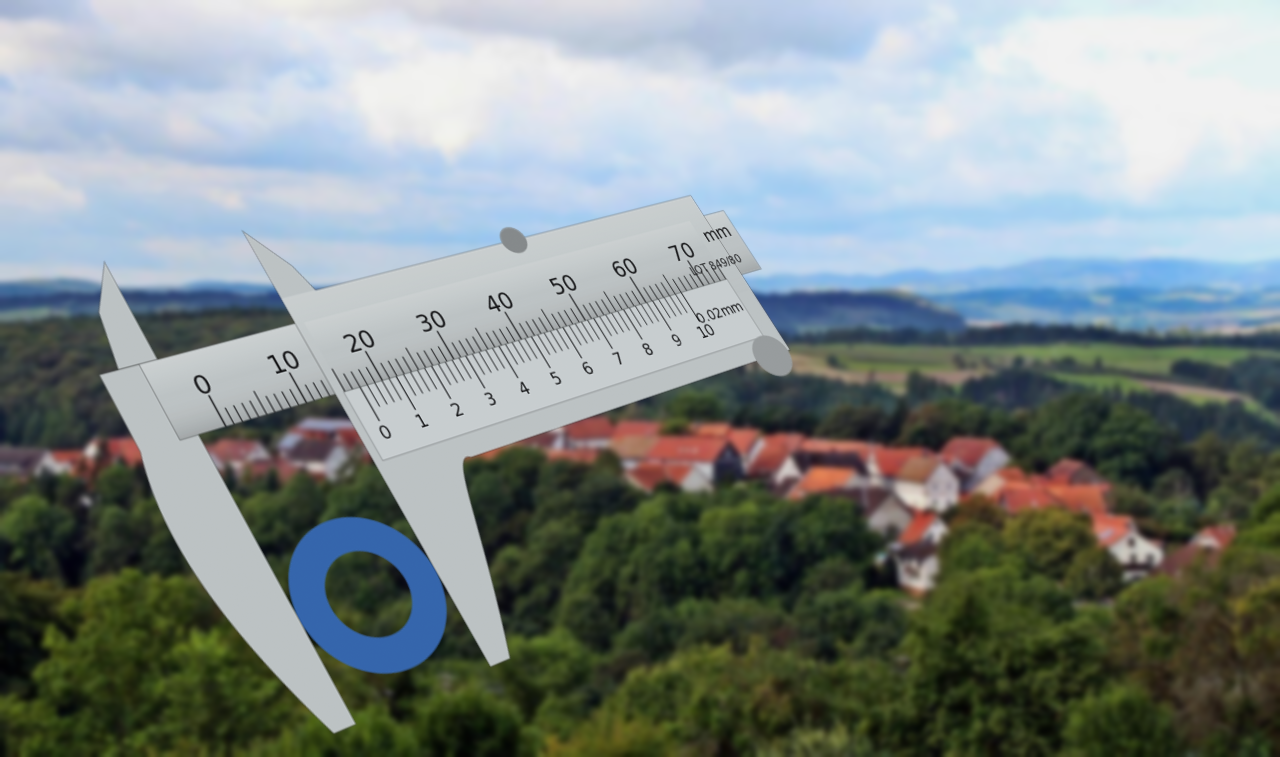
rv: mm 17.0
